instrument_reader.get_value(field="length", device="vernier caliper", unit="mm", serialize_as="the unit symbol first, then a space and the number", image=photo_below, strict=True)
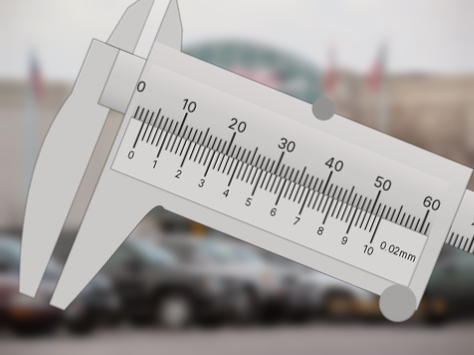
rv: mm 3.0
